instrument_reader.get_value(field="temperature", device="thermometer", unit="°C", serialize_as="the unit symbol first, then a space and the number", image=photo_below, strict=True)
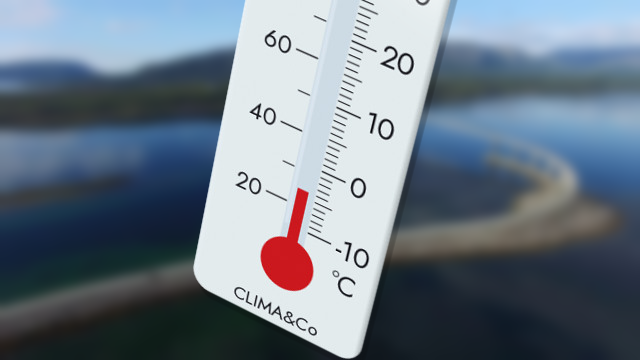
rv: °C -4
